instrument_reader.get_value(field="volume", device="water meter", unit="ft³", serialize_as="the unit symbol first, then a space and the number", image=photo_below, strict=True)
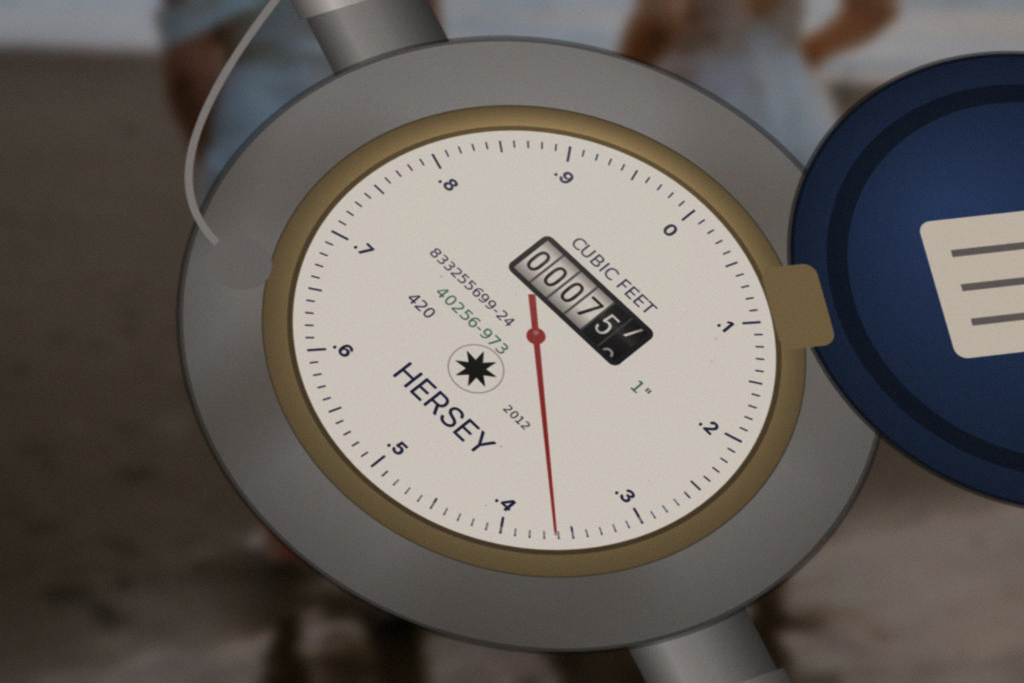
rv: ft³ 757.36
